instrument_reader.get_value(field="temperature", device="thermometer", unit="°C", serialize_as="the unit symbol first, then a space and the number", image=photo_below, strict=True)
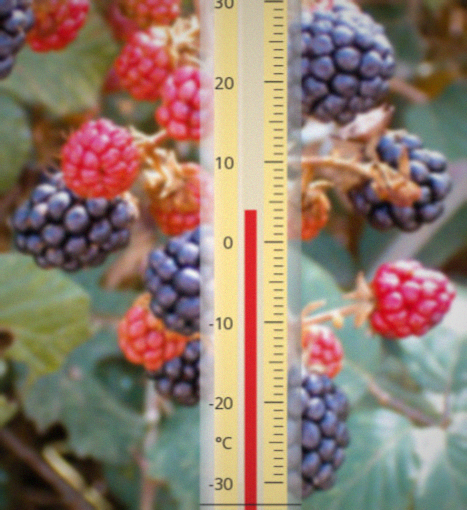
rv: °C 4
